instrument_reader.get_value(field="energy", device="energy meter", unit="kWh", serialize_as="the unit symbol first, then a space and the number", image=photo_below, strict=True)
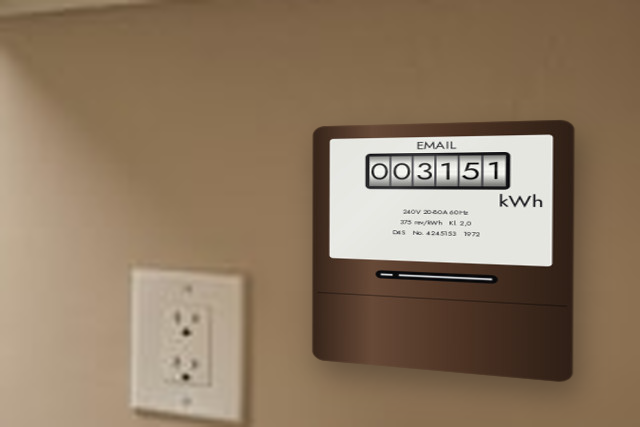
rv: kWh 3151
